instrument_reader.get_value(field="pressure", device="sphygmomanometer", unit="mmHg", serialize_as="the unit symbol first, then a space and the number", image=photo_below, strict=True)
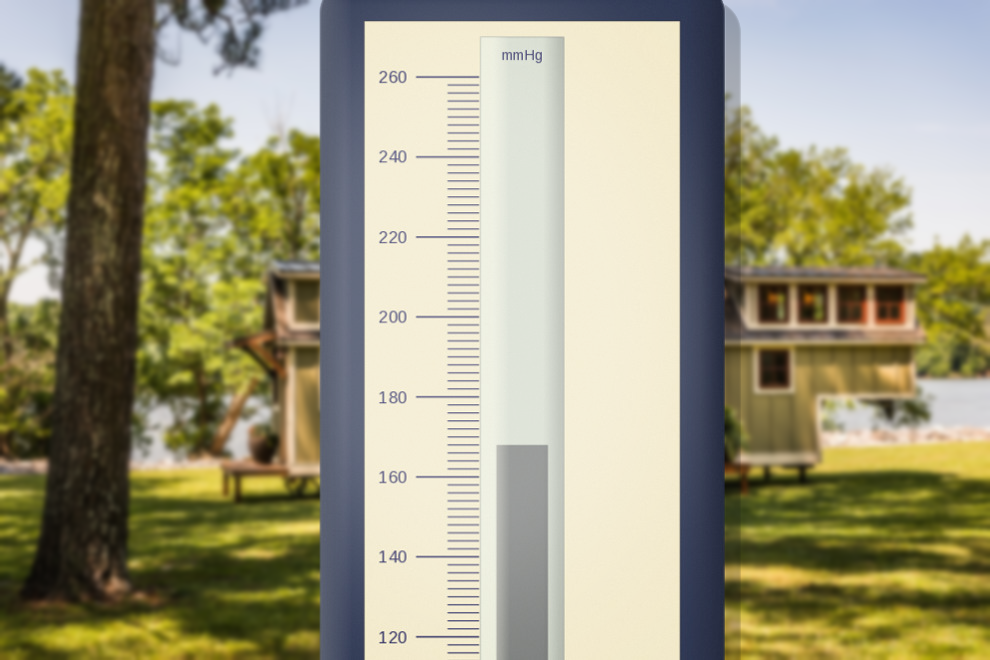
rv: mmHg 168
